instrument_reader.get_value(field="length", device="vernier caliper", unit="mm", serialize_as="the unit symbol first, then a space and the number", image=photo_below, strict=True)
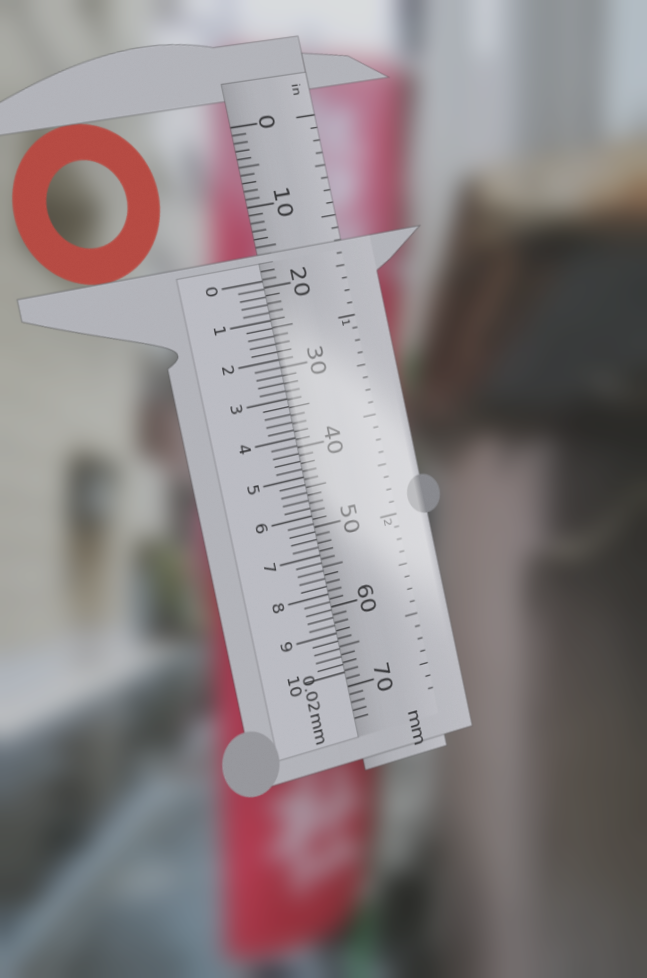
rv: mm 19.2
